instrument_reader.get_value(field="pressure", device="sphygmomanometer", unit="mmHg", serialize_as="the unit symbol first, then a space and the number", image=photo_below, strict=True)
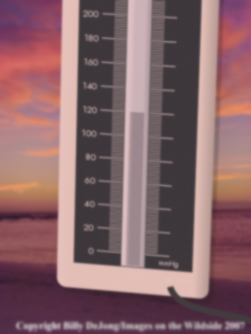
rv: mmHg 120
